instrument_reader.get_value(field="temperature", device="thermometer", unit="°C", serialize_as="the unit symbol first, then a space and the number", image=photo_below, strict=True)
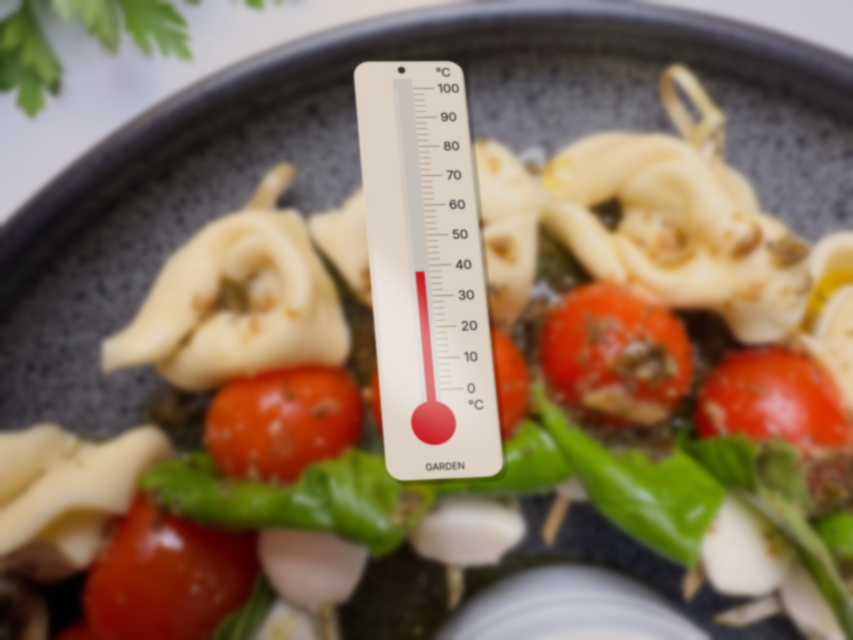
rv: °C 38
